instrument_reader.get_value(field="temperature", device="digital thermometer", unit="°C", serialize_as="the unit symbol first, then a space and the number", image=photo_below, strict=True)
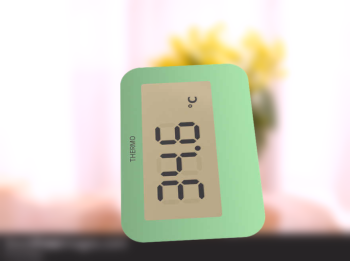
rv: °C 34.6
